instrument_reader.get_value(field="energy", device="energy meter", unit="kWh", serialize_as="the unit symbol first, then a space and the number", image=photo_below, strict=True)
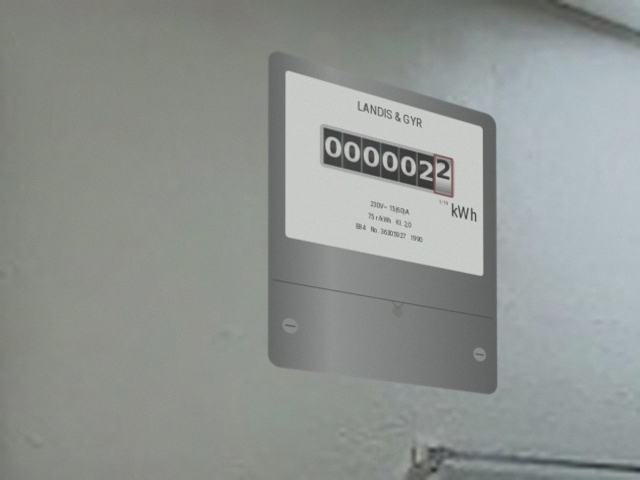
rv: kWh 2.2
